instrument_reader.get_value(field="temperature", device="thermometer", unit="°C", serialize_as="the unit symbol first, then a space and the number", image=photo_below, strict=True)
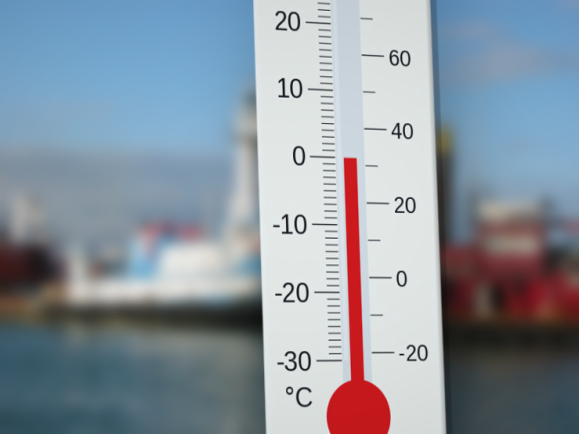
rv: °C 0
